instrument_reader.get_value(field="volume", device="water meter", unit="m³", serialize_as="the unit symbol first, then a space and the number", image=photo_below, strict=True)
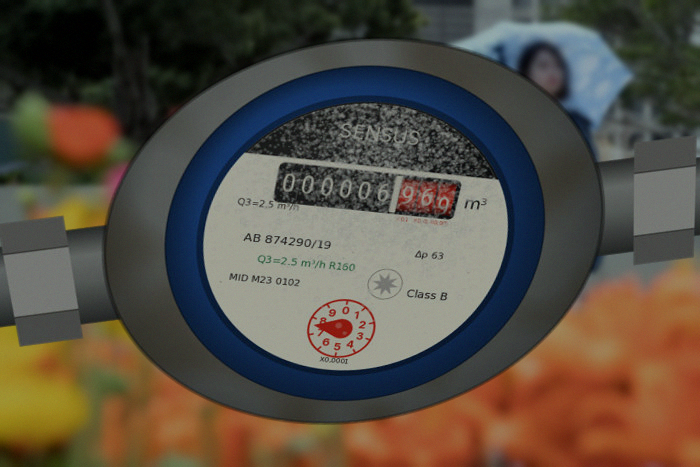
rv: m³ 6.9687
